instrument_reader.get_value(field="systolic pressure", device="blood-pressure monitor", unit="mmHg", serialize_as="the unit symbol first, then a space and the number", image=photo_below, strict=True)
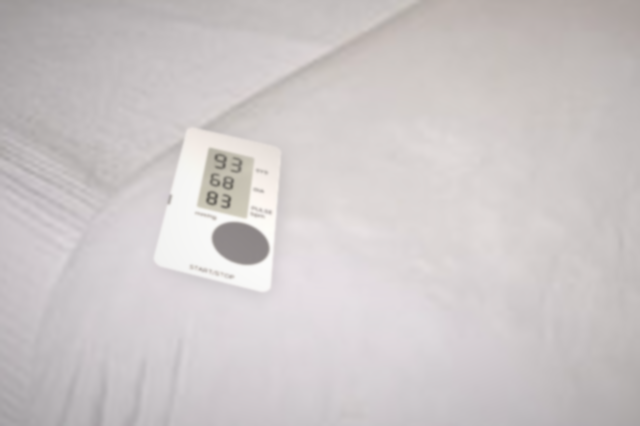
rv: mmHg 93
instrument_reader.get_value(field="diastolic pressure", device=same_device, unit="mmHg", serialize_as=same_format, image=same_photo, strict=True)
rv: mmHg 68
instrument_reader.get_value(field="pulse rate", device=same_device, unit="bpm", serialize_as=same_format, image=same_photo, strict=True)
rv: bpm 83
